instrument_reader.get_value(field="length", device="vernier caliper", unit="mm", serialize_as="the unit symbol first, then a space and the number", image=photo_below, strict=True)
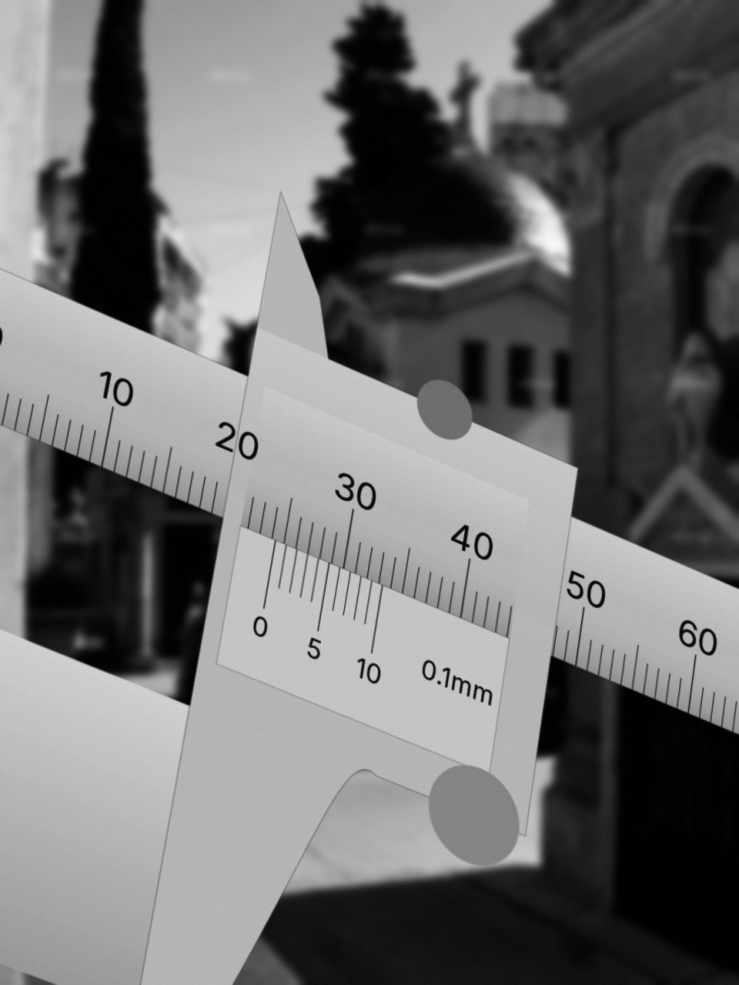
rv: mm 24.3
